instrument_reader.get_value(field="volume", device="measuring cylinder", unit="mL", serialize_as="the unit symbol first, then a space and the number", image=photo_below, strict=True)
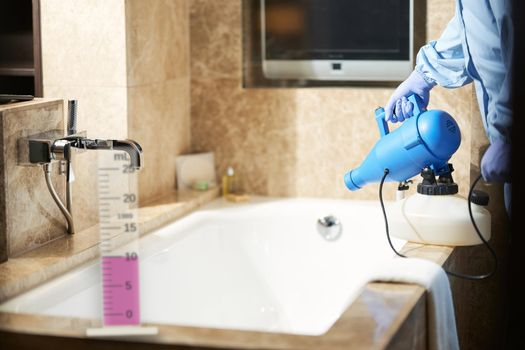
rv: mL 10
